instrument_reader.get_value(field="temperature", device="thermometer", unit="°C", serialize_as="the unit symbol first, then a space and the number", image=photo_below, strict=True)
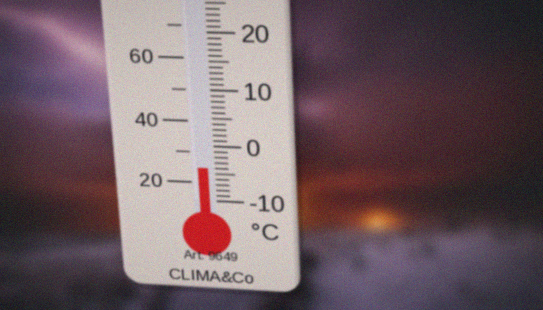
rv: °C -4
